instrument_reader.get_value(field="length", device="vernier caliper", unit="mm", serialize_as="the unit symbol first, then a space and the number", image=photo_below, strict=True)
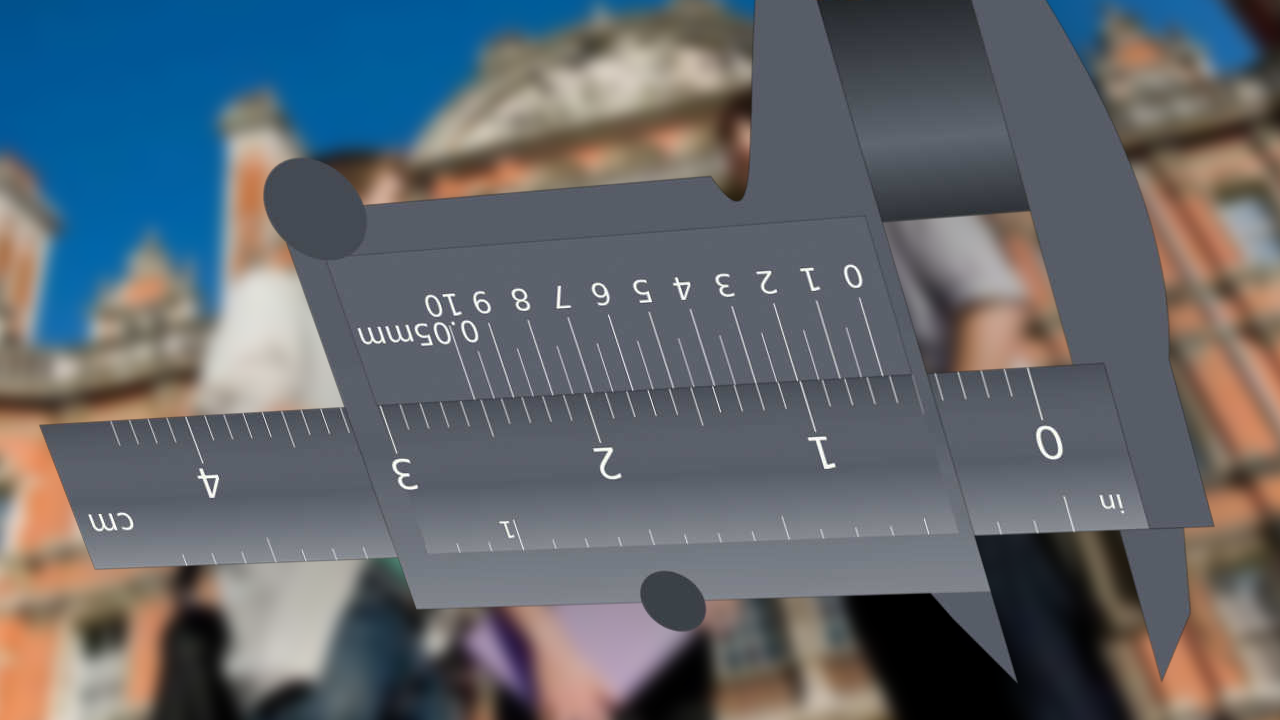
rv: mm 6.3
